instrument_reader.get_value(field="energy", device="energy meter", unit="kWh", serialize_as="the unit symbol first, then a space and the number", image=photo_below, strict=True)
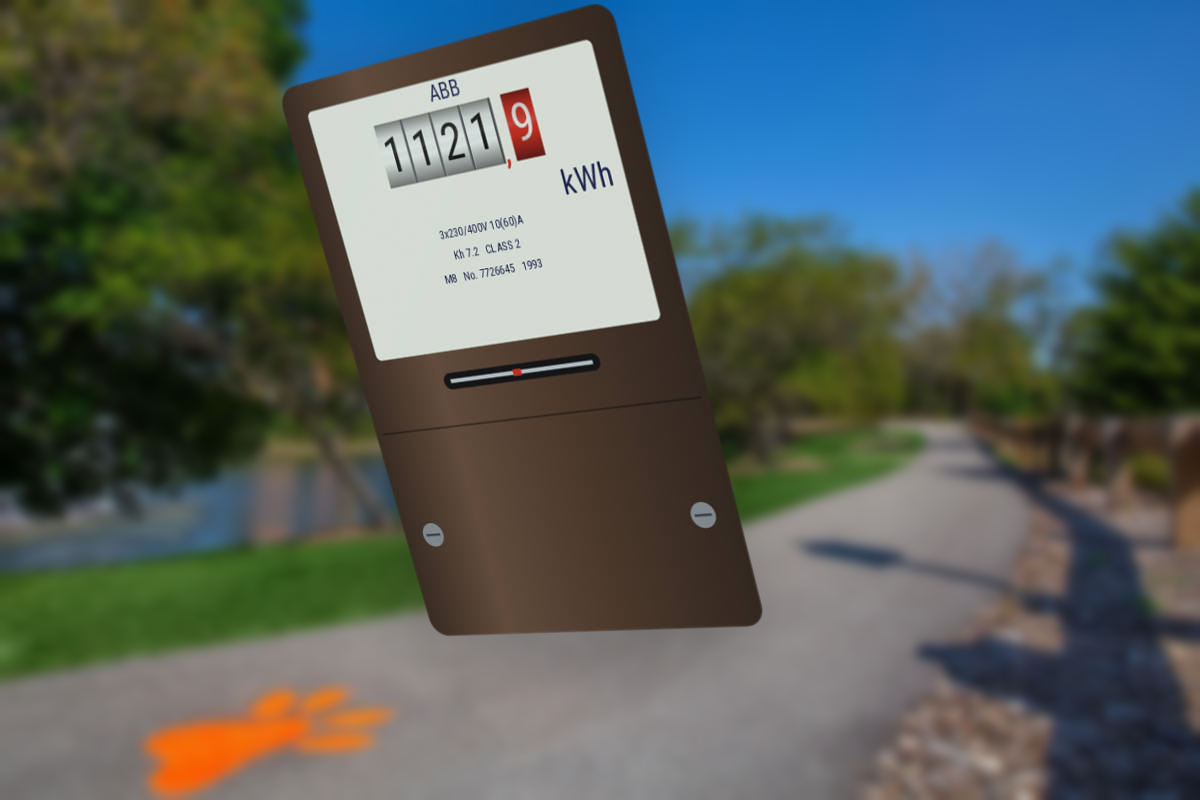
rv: kWh 1121.9
